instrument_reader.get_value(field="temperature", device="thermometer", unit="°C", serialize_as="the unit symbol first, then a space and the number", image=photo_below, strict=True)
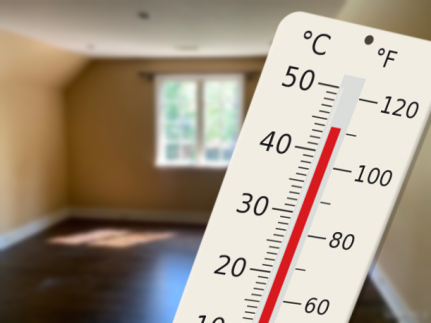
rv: °C 44
